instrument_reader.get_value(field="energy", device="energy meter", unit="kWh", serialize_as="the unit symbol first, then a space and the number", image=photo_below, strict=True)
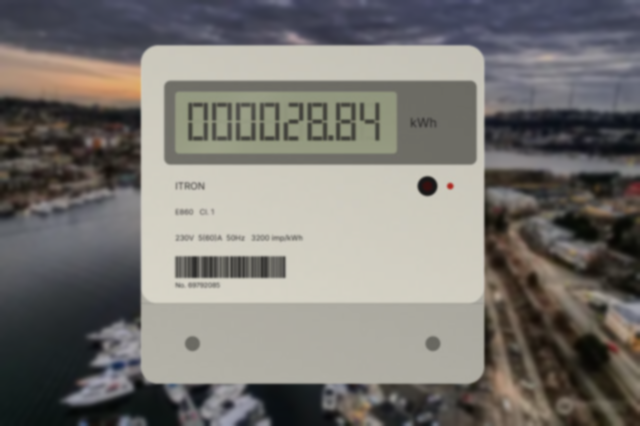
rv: kWh 28.84
